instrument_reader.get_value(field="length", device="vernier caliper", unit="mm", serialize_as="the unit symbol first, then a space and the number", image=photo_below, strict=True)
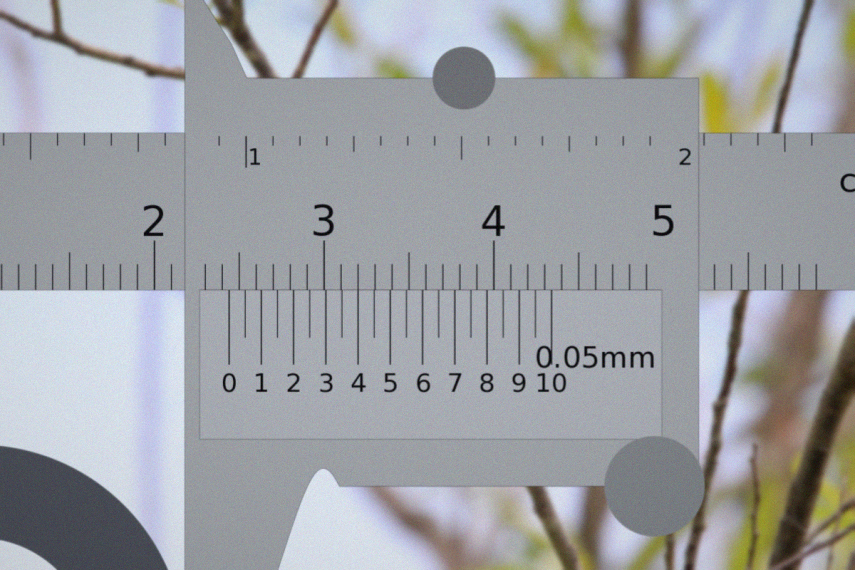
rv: mm 24.4
